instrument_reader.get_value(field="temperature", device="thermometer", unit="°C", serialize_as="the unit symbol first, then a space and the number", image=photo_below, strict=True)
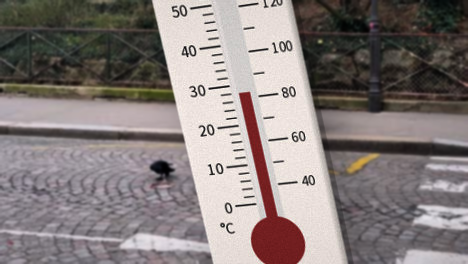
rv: °C 28
